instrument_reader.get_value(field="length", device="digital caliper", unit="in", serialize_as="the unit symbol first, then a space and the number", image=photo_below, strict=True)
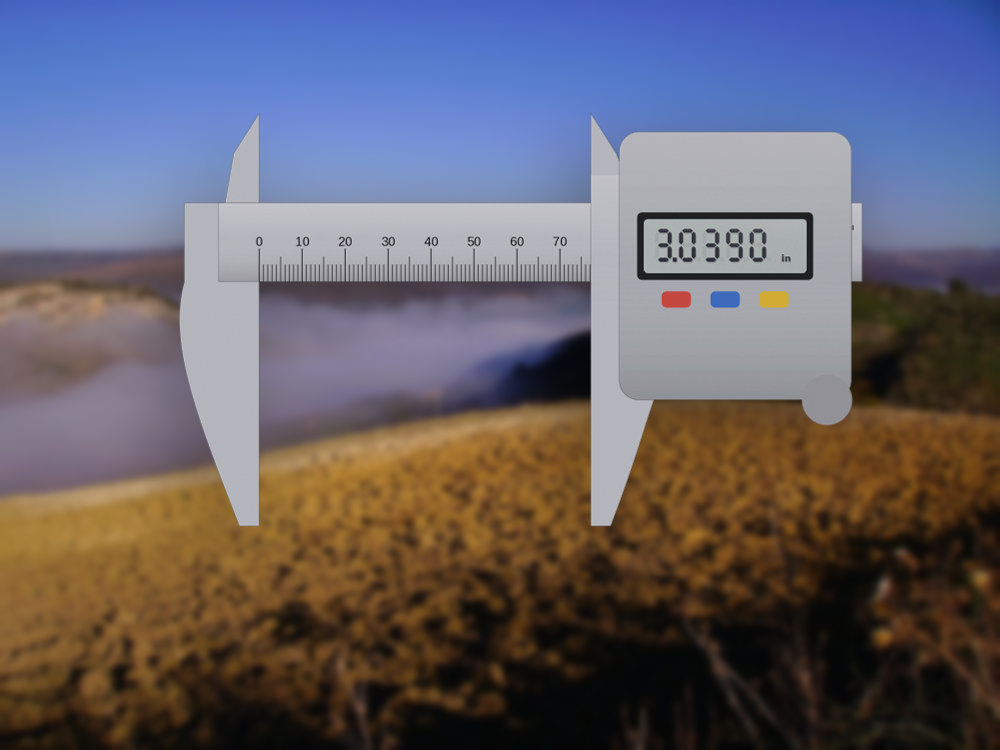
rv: in 3.0390
